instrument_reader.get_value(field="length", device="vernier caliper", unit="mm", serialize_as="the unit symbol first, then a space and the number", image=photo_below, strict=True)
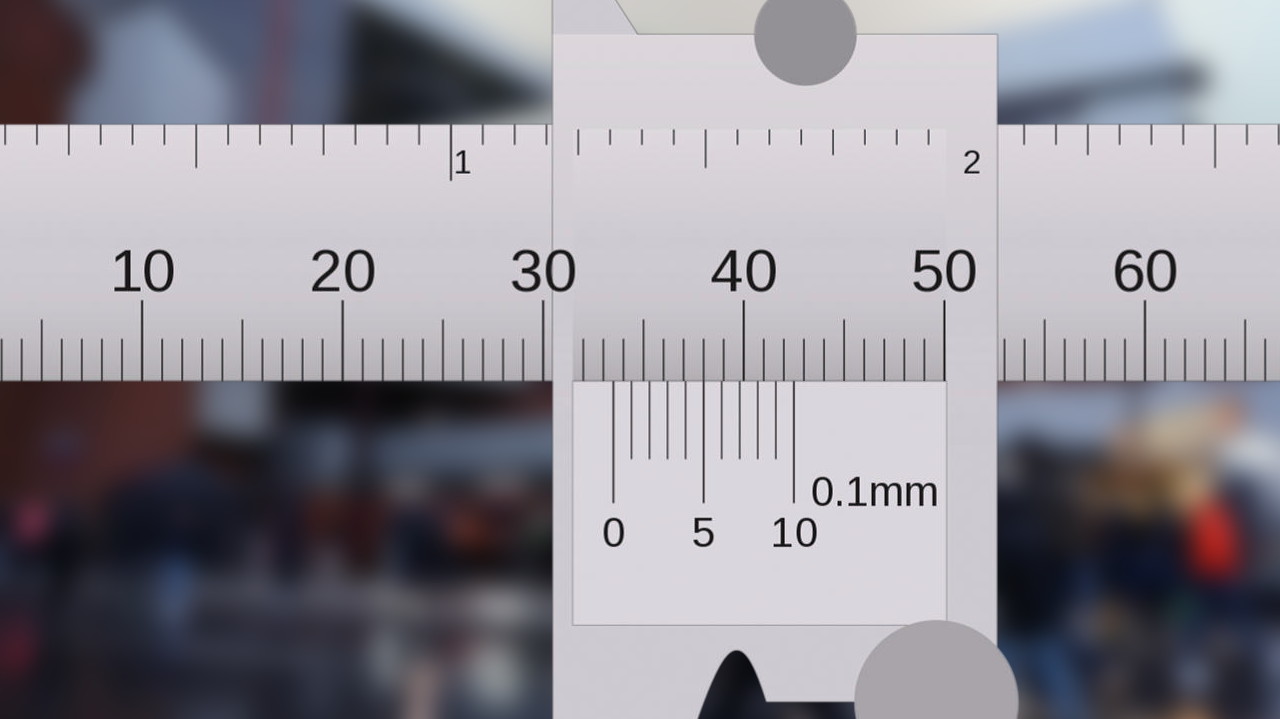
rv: mm 33.5
